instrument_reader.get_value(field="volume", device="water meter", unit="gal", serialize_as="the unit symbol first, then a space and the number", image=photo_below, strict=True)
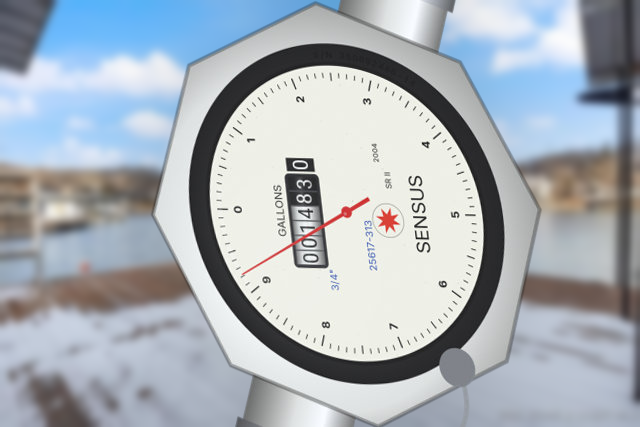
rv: gal 14829.2
